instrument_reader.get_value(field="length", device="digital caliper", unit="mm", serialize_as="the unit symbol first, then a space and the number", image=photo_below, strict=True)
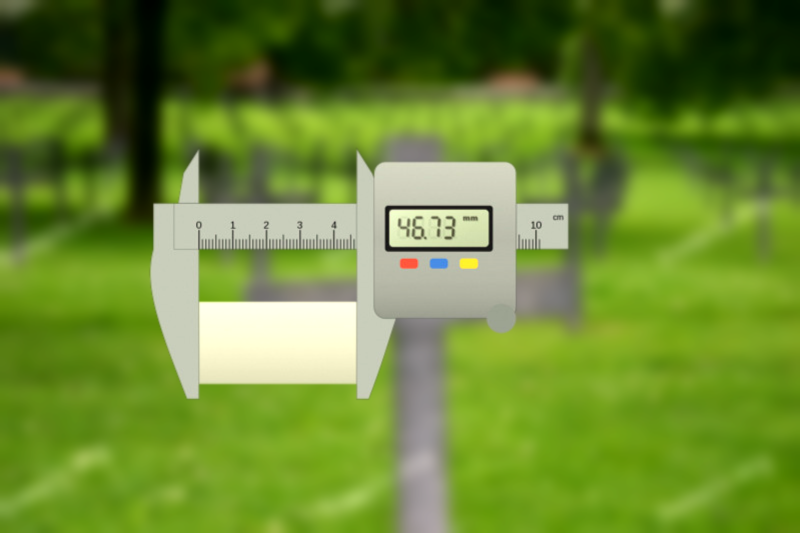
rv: mm 46.73
